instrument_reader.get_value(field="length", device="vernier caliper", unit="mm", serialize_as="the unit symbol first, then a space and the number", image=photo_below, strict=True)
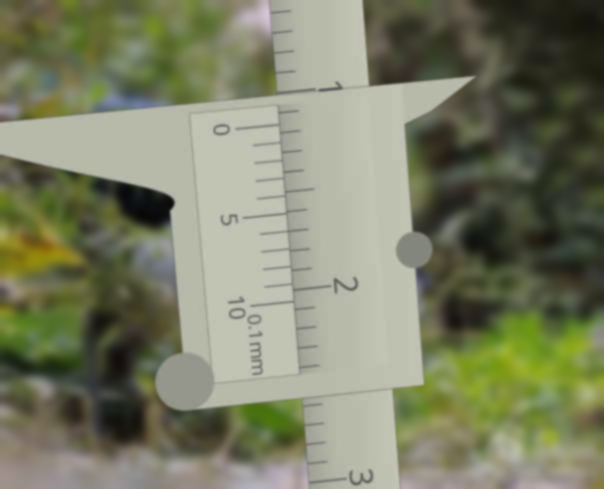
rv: mm 11.6
